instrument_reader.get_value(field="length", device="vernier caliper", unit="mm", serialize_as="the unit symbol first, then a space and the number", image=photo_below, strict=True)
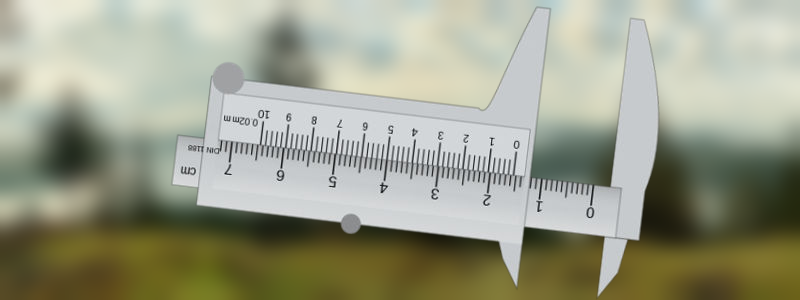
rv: mm 15.5
